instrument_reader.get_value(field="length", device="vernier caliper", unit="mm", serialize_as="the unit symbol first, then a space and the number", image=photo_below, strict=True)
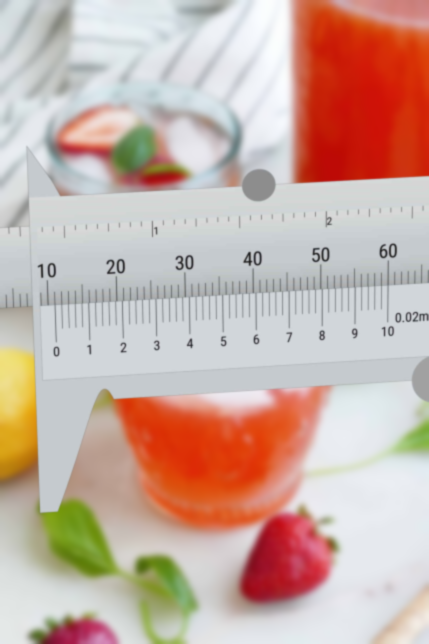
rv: mm 11.0
